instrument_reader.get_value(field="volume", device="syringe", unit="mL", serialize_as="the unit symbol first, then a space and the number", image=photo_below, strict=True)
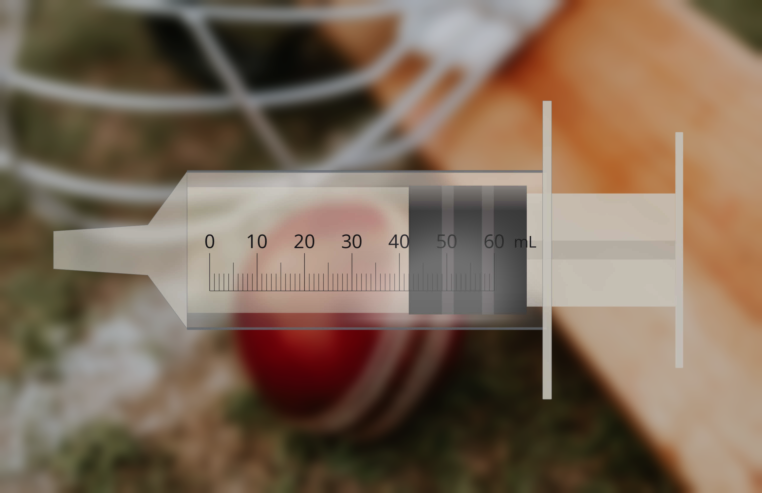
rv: mL 42
